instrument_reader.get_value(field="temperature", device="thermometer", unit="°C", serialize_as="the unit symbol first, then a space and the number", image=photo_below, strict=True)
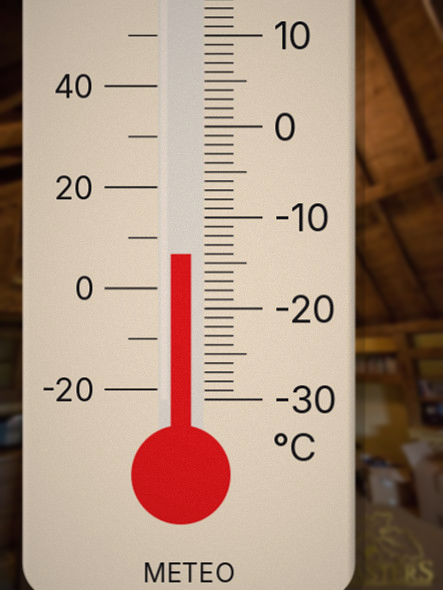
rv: °C -14
